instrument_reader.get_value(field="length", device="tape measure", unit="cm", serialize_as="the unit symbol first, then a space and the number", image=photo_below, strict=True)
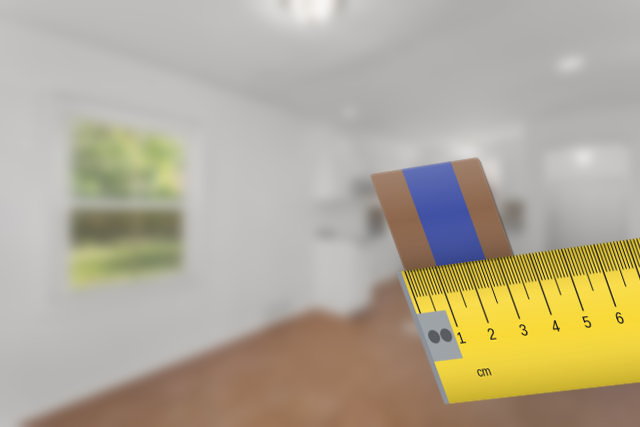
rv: cm 3.5
